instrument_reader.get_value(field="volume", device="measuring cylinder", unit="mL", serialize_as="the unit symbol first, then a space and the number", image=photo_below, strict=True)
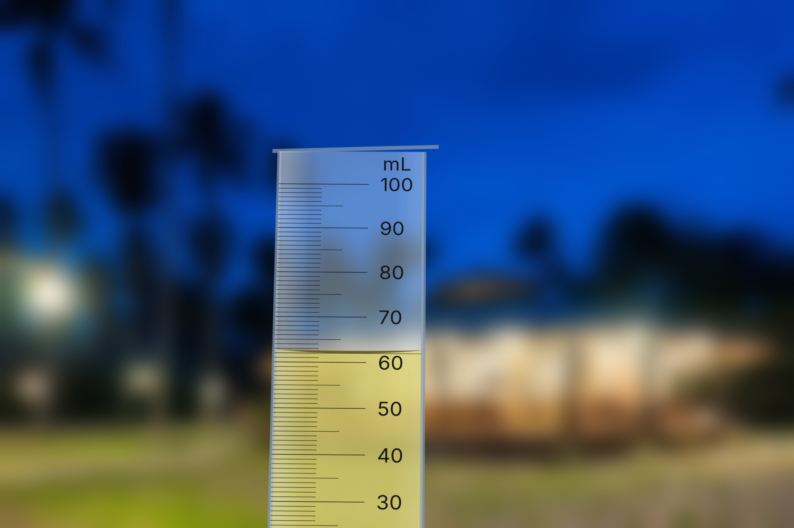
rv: mL 62
